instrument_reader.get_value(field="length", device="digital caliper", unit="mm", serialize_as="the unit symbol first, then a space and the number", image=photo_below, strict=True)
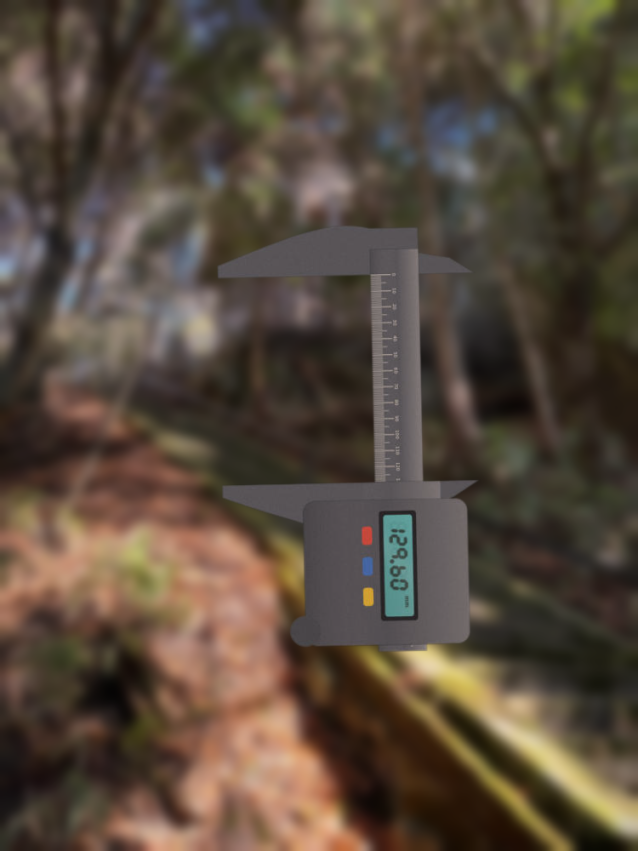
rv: mm 129.60
